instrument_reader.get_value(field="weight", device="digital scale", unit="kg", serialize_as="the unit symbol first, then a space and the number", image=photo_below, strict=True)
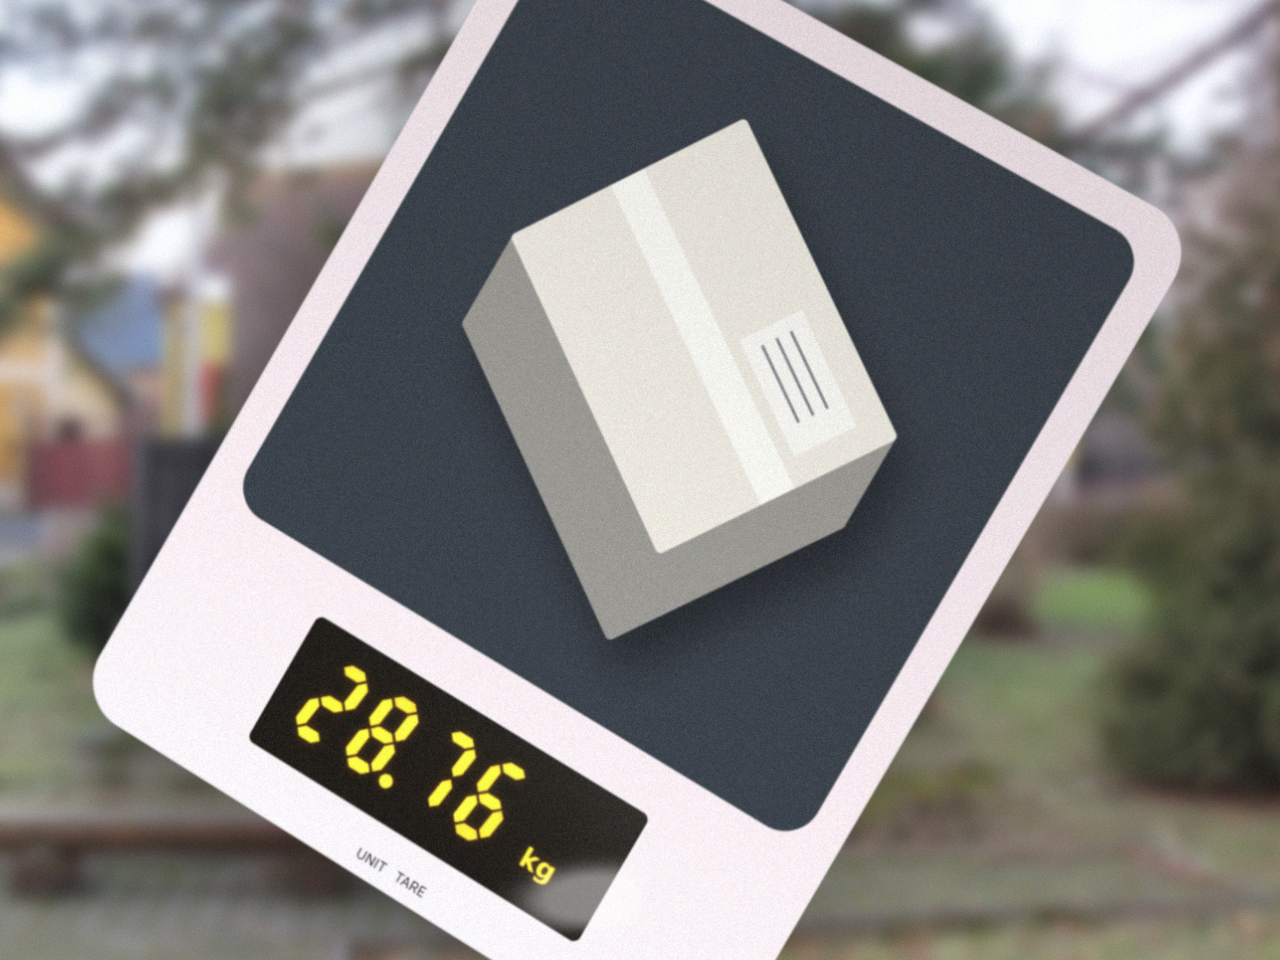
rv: kg 28.76
